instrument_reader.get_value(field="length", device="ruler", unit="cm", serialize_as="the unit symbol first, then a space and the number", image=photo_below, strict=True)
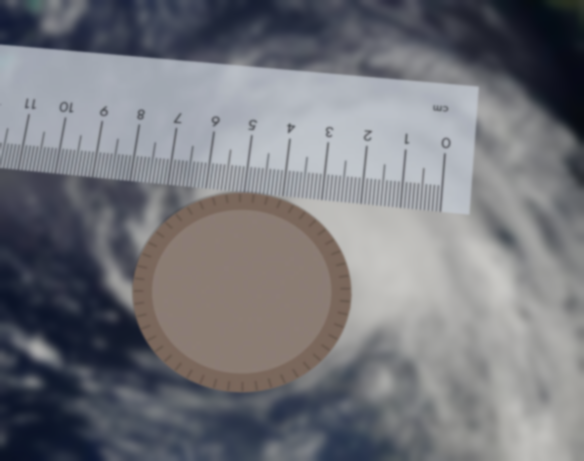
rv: cm 5.5
